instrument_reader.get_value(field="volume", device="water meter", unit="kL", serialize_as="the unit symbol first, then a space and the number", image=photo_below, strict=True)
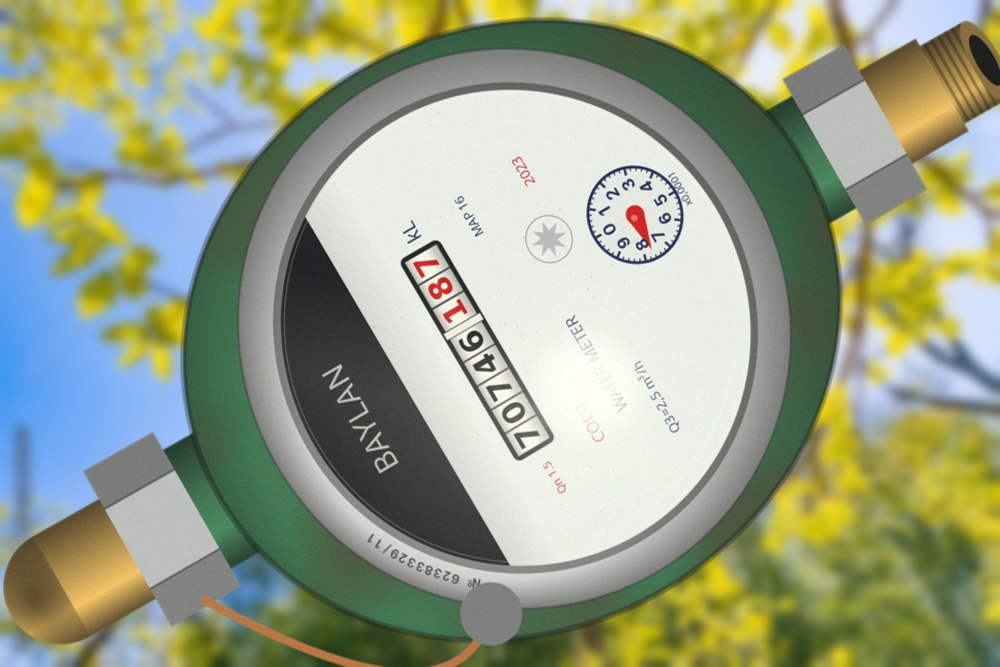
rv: kL 70746.1877
